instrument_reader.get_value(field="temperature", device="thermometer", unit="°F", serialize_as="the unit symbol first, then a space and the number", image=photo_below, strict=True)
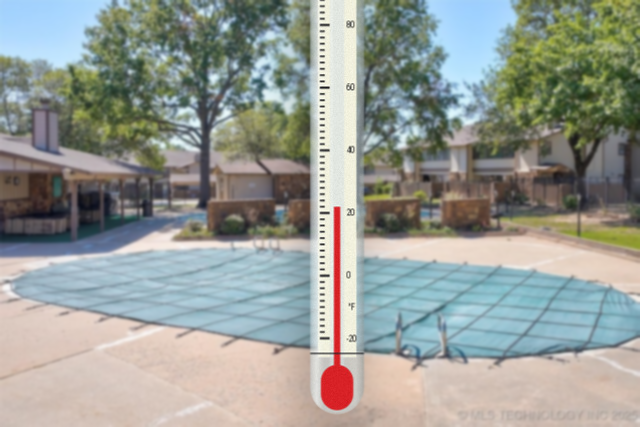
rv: °F 22
